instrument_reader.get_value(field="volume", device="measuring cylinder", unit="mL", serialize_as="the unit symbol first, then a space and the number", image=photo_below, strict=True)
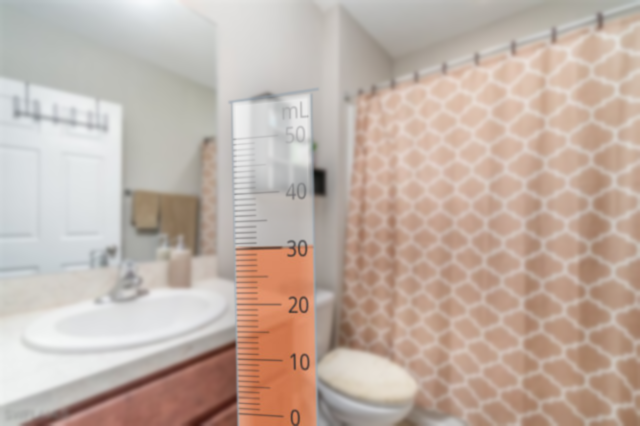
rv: mL 30
